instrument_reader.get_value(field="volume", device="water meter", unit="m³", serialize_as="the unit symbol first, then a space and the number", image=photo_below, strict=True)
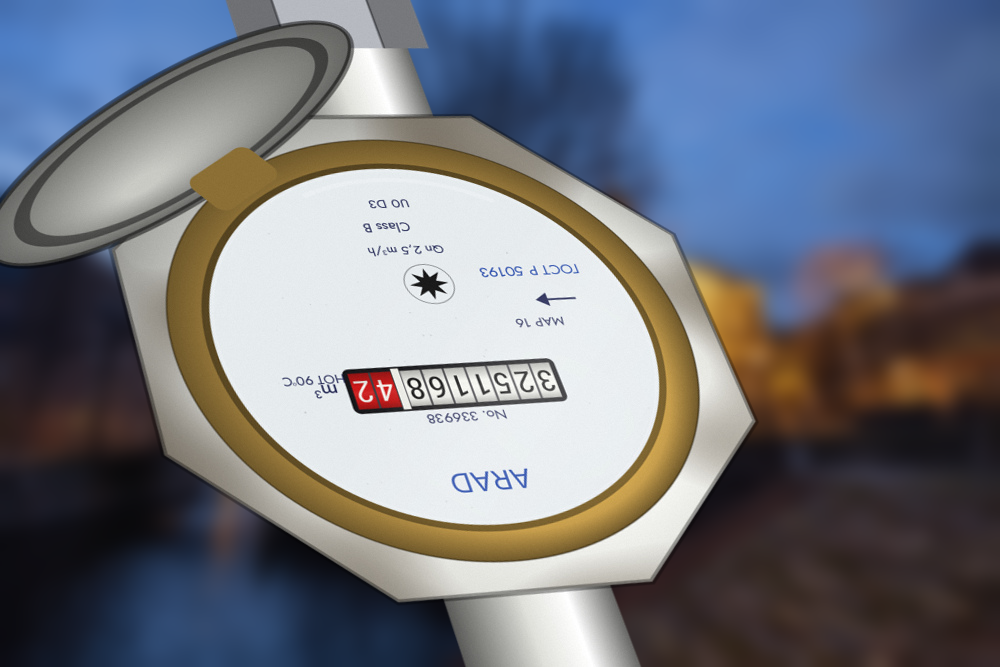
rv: m³ 3251168.42
